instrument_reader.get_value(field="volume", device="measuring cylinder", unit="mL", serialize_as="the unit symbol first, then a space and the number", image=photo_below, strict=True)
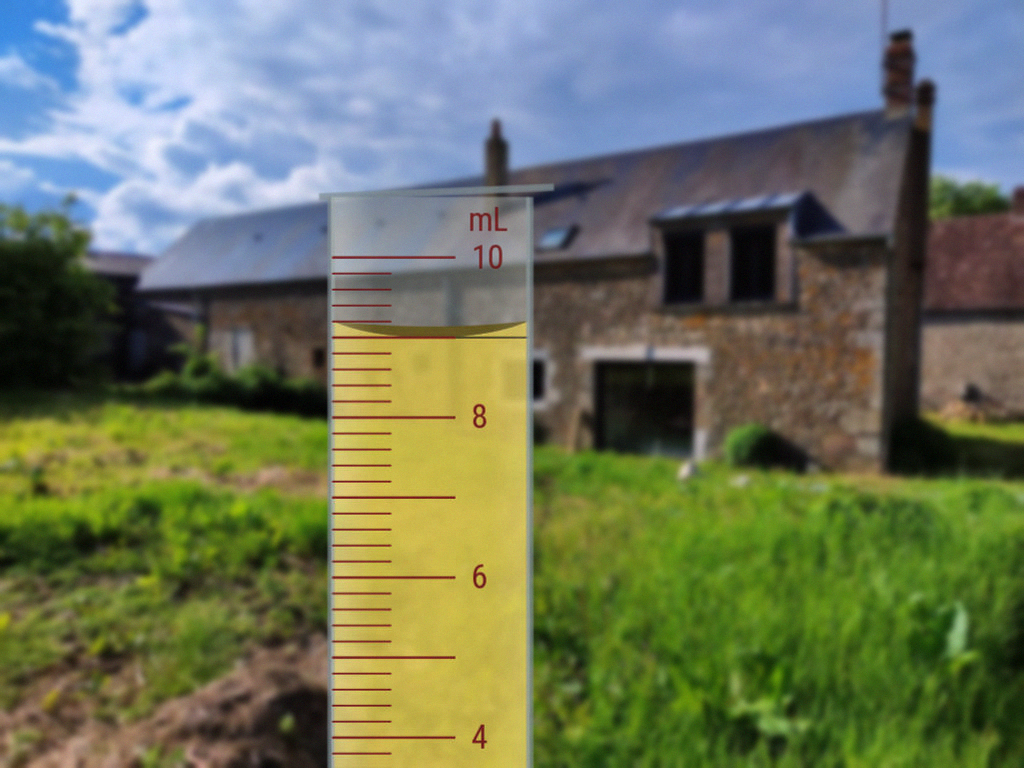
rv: mL 9
